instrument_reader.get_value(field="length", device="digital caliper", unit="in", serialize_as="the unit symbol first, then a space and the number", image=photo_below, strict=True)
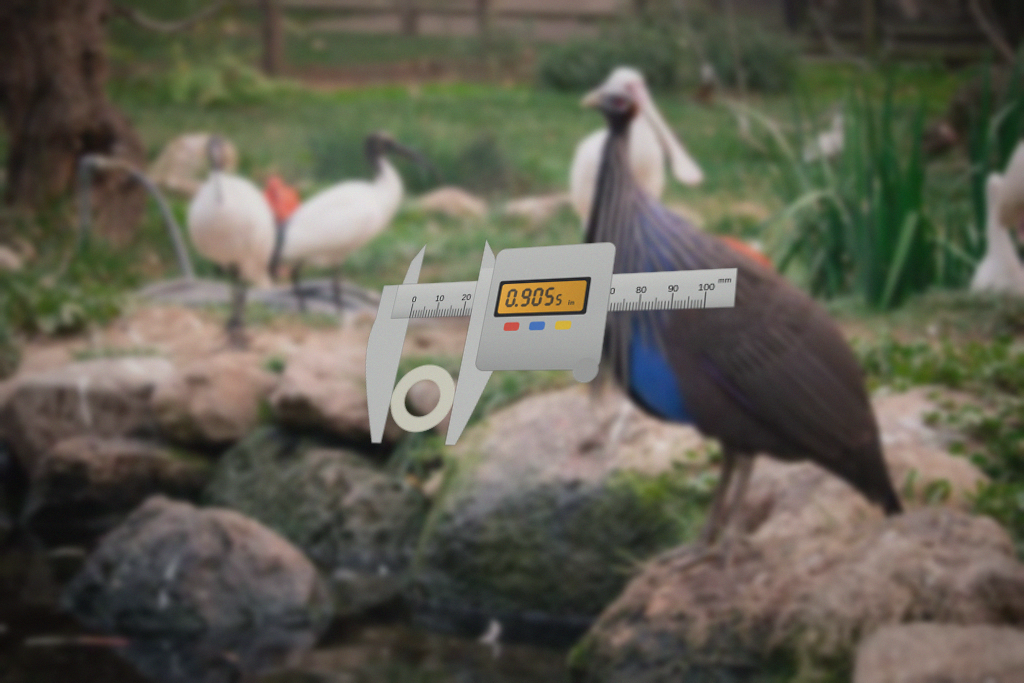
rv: in 0.9055
